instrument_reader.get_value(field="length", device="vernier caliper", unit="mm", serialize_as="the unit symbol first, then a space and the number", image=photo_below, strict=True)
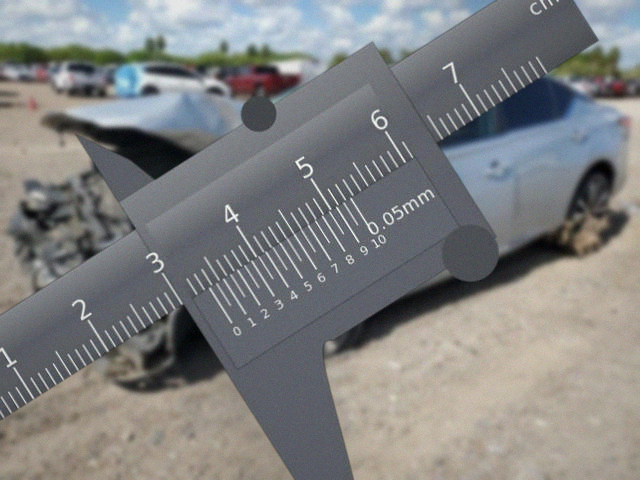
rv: mm 33.6
